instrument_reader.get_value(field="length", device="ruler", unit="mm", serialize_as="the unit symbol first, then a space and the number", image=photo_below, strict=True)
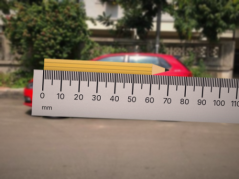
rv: mm 70
